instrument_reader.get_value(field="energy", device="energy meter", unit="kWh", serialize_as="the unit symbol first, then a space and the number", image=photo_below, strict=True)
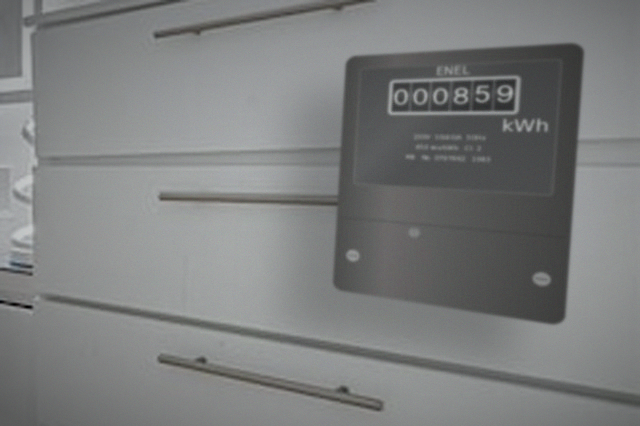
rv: kWh 859
